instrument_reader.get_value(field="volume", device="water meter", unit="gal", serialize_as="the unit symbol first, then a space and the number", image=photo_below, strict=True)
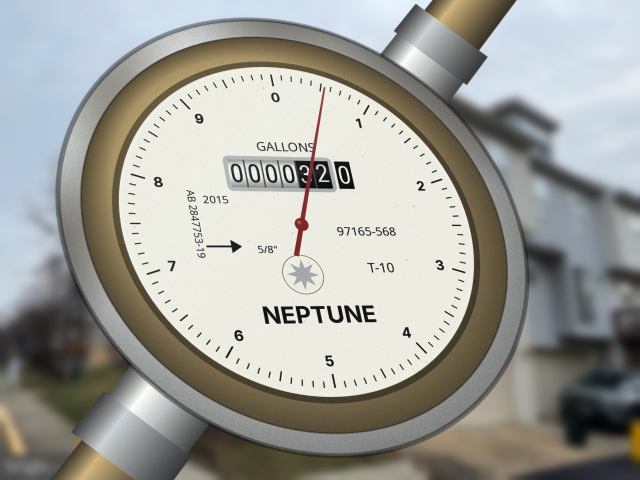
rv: gal 320.5
